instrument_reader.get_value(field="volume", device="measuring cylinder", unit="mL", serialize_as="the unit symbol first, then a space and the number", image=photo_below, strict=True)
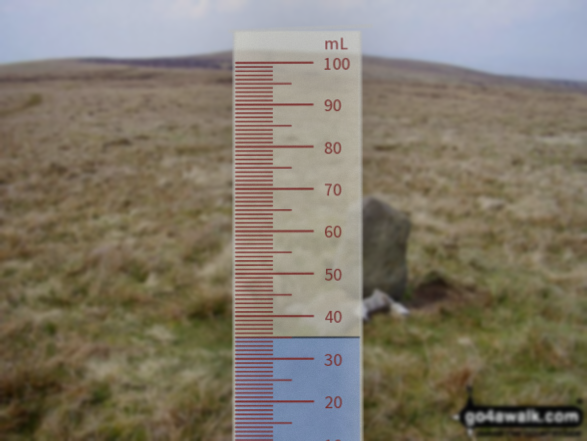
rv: mL 35
